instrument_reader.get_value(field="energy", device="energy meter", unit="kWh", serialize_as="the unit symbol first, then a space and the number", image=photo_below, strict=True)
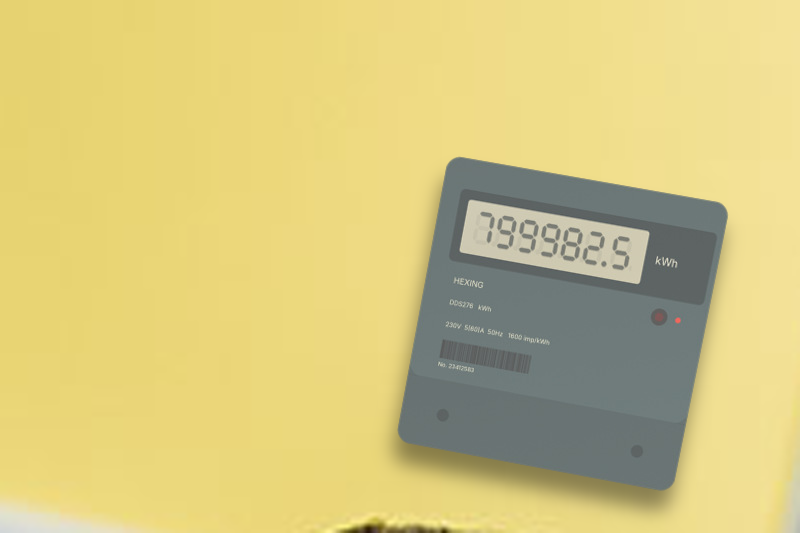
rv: kWh 799982.5
